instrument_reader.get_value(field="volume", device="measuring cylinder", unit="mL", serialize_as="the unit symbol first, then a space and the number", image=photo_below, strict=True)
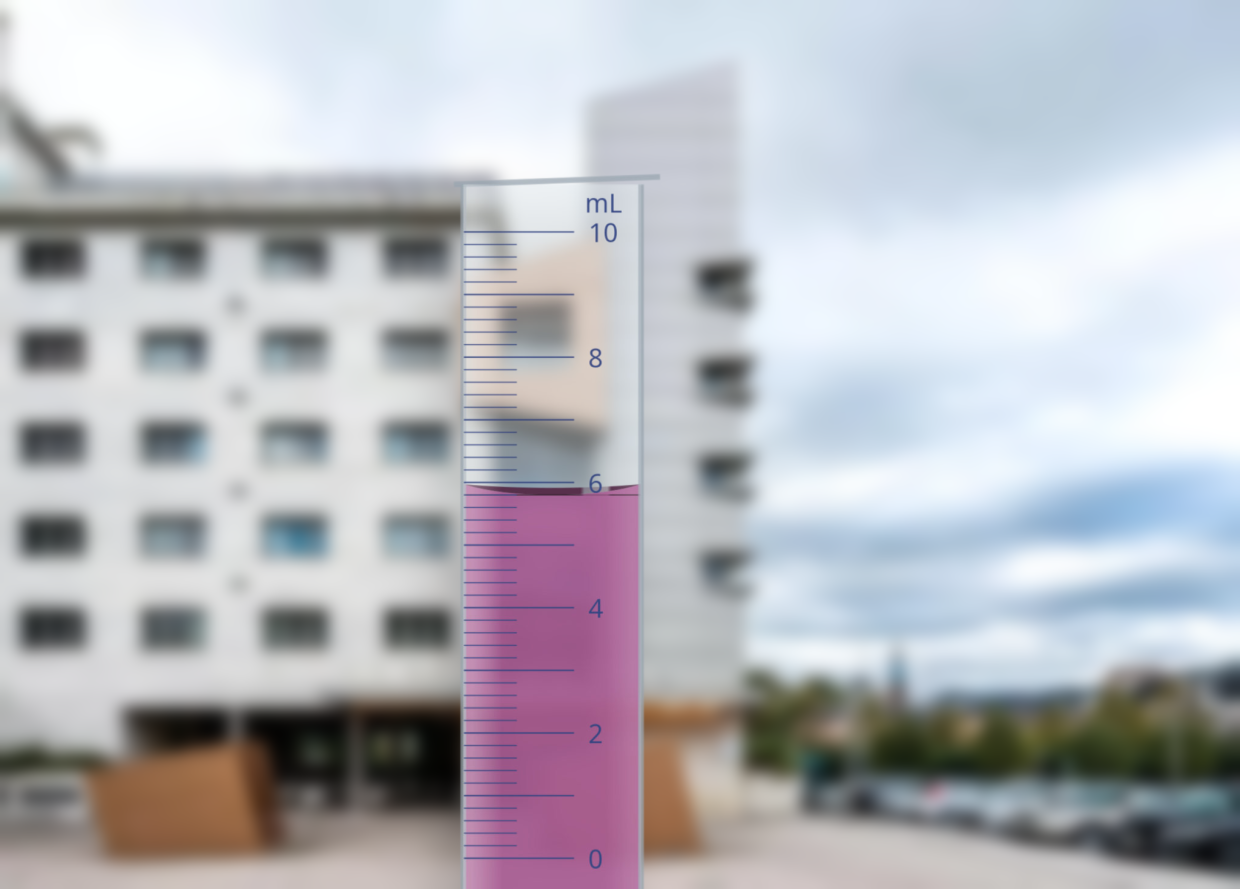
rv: mL 5.8
